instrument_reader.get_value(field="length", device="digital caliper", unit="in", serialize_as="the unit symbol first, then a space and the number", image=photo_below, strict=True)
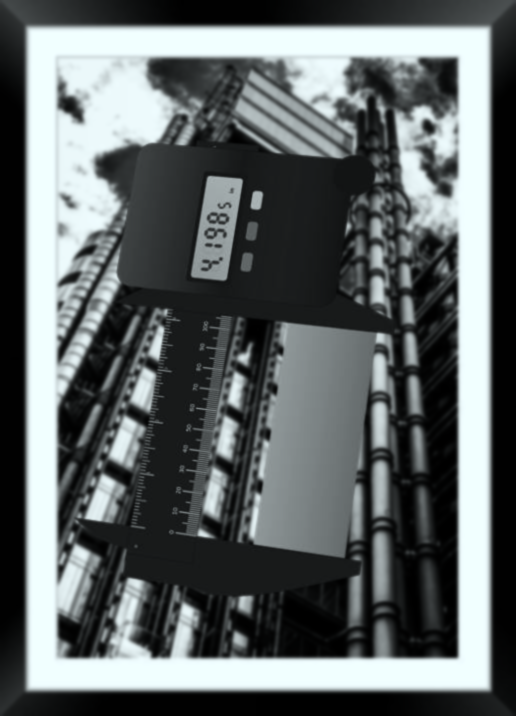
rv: in 4.1985
